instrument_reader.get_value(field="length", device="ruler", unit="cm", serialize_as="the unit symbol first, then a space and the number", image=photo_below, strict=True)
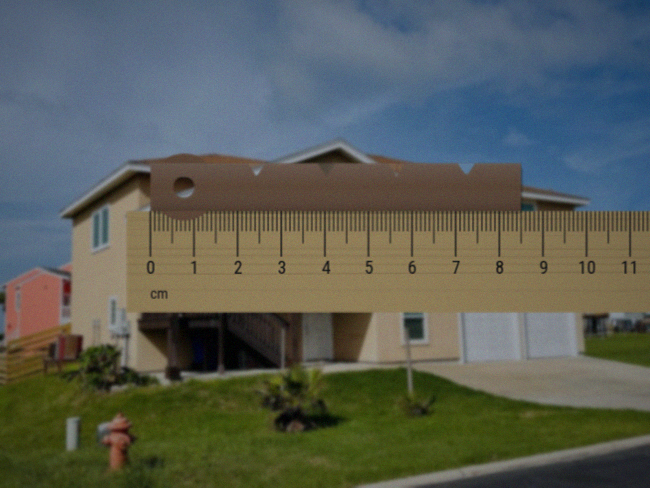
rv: cm 8.5
